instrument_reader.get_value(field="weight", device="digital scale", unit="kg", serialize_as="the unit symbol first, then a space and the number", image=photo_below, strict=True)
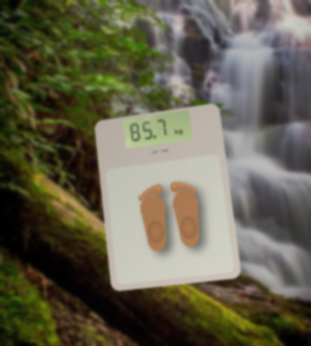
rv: kg 85.7
